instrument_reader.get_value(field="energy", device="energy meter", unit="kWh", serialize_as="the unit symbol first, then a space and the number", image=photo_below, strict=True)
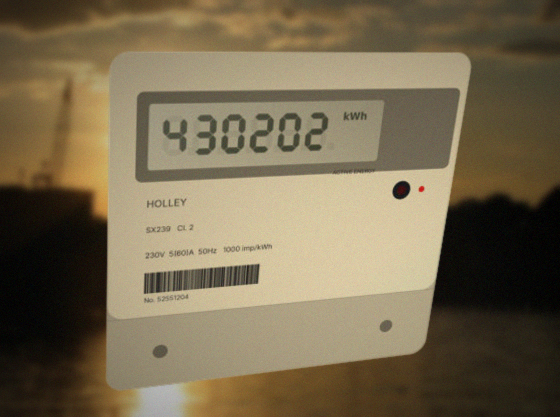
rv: kWh 430202
